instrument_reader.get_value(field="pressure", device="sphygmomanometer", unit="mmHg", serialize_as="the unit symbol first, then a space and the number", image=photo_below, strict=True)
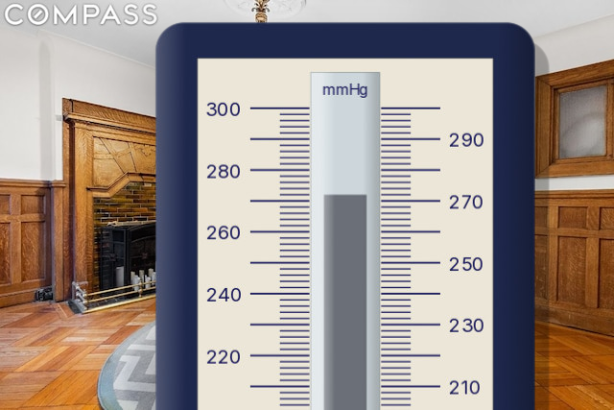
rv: mmHg 272
